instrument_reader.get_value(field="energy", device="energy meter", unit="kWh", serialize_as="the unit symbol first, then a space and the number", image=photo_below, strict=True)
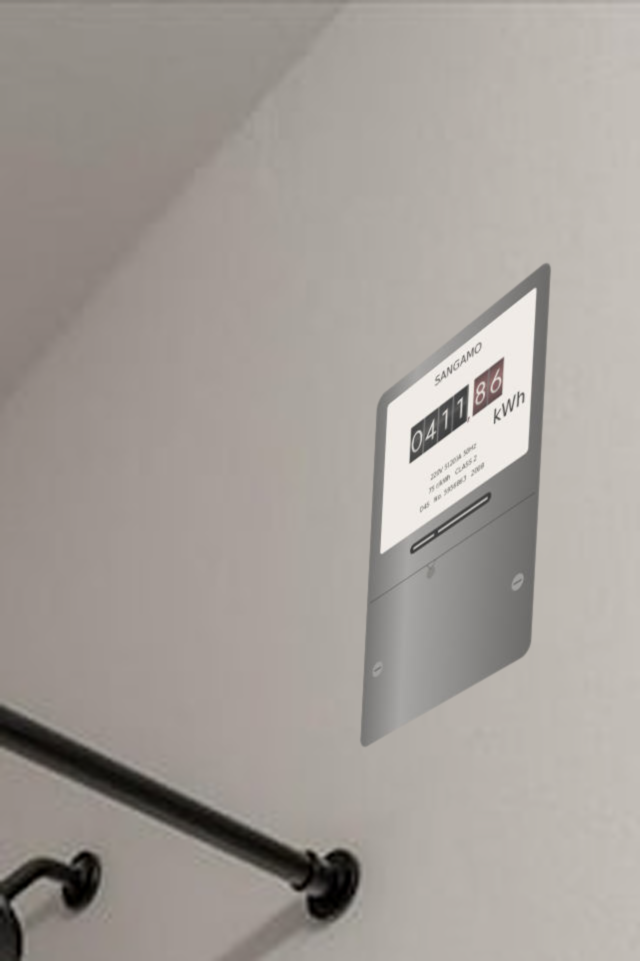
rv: kWh 411.86
